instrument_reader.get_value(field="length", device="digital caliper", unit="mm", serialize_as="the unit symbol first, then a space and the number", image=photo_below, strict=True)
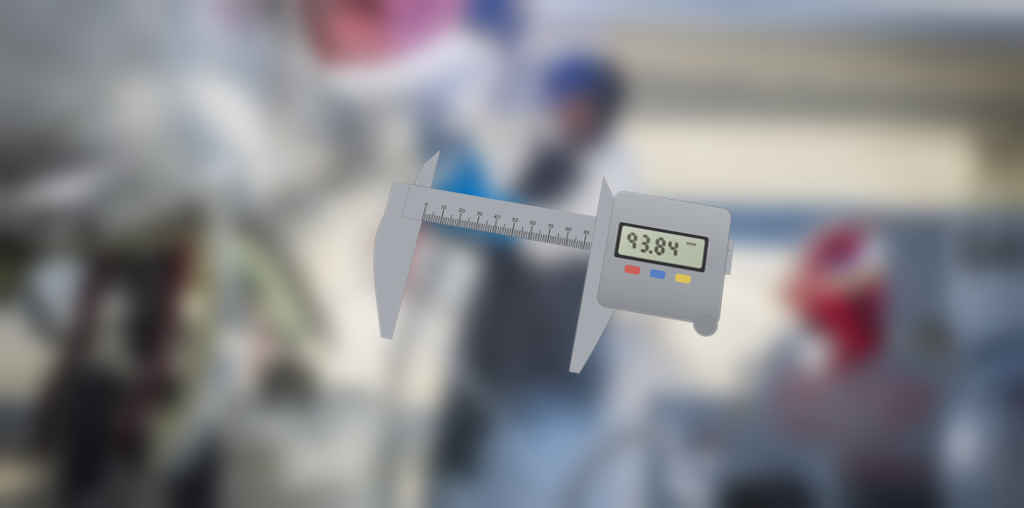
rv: mm 93.84
